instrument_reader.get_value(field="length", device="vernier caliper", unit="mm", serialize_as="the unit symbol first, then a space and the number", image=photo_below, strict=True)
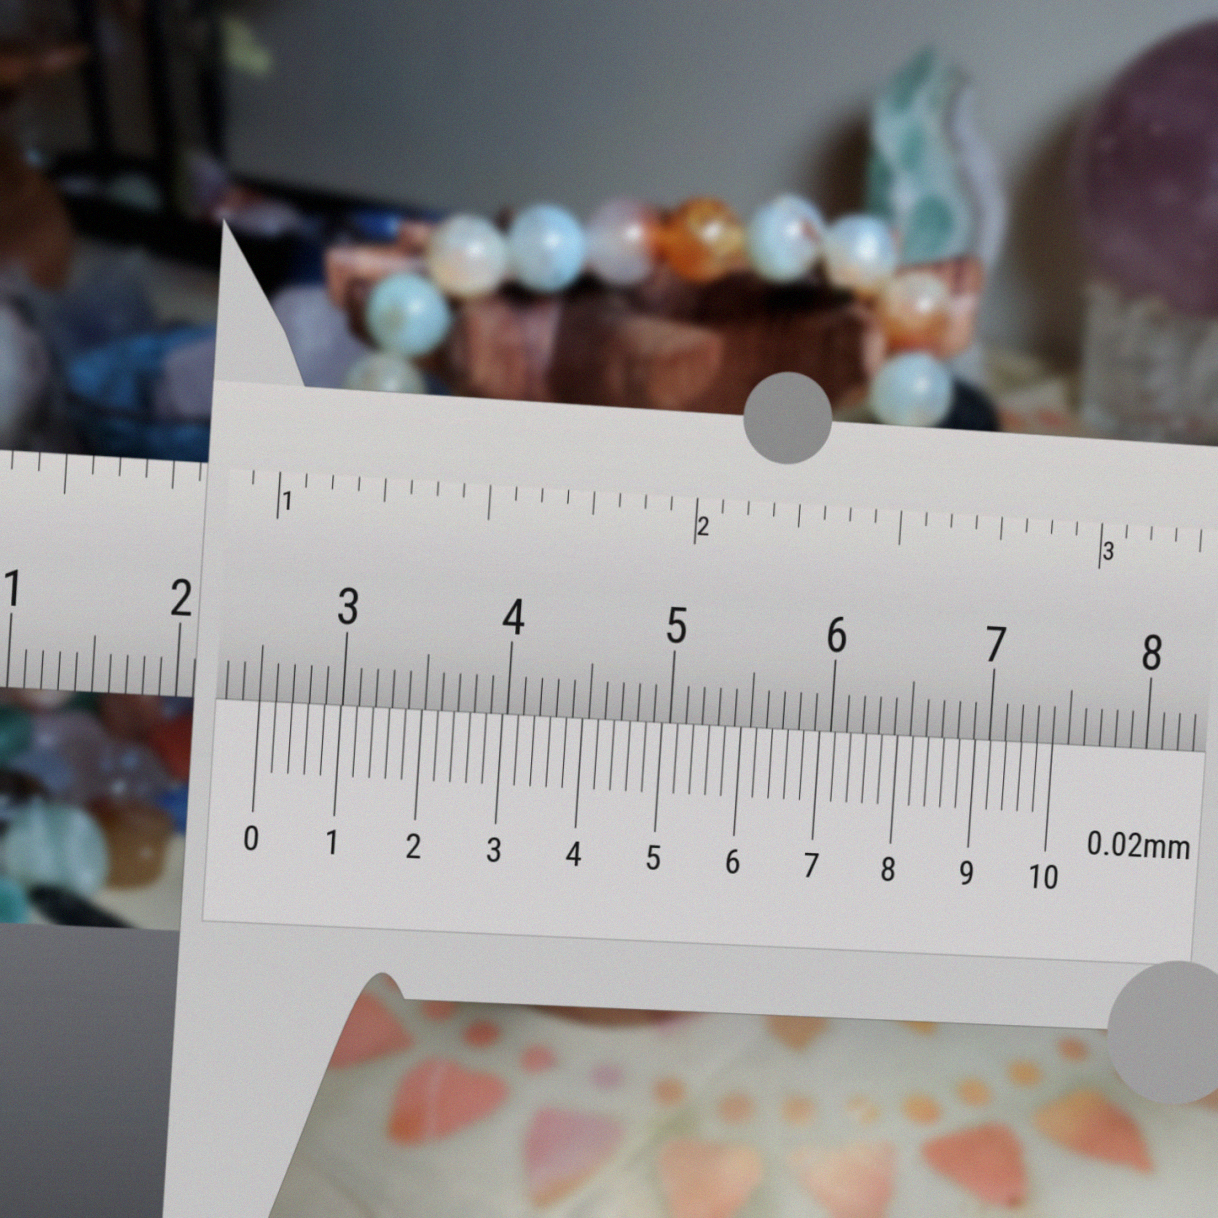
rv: mm 25.0
